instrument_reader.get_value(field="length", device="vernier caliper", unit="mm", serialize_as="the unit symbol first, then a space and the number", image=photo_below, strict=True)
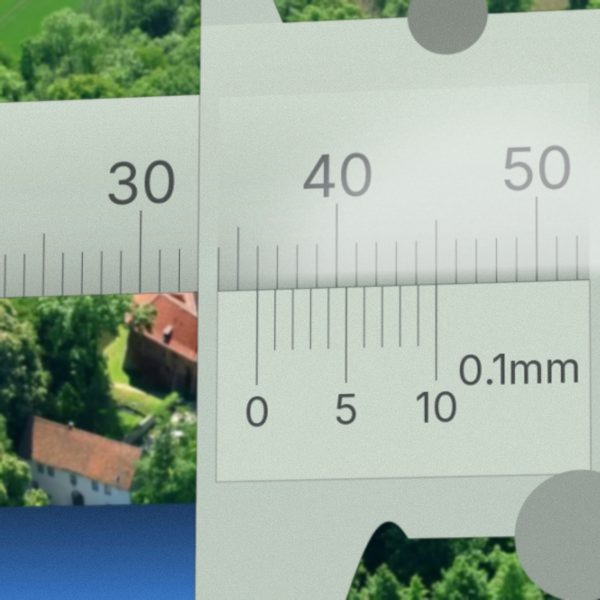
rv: mm 36.0
